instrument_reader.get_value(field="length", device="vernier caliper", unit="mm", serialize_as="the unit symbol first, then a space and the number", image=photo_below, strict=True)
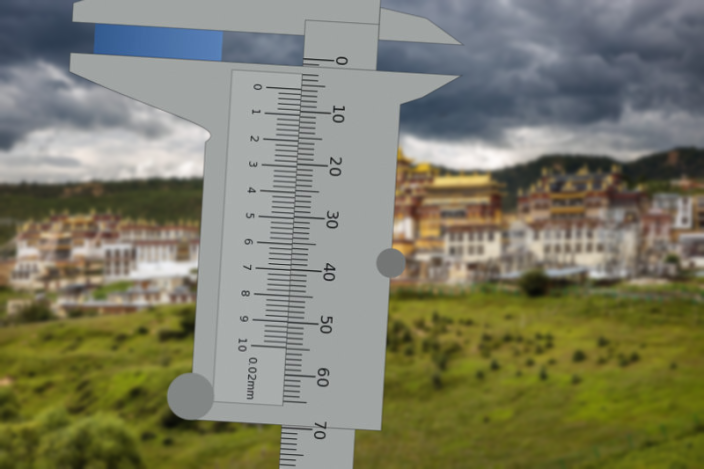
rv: mm 5.8
